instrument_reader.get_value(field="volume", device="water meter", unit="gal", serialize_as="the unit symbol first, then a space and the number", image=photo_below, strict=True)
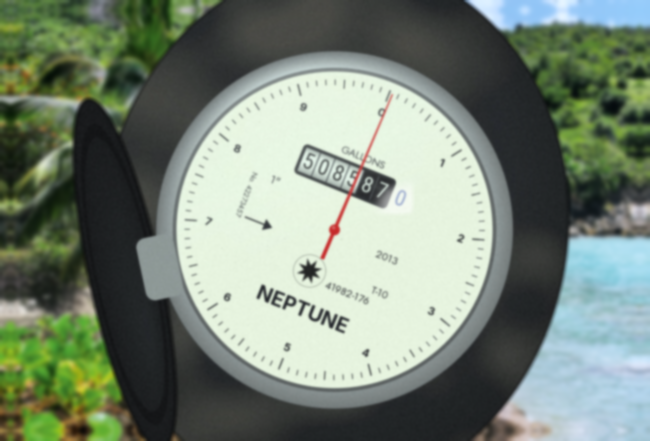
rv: gal 5085870.0
